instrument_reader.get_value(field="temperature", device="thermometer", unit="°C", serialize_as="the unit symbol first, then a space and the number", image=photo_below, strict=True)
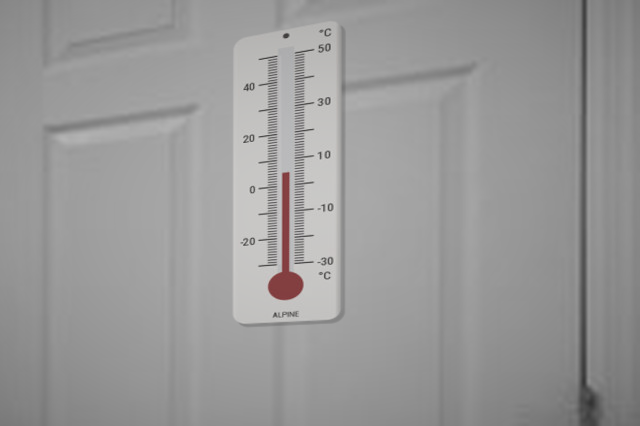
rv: °C 5
